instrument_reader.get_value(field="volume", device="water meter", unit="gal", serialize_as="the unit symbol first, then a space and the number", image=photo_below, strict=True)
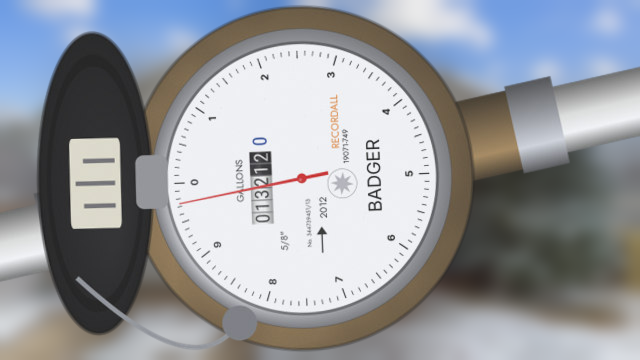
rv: gal 132119.7
